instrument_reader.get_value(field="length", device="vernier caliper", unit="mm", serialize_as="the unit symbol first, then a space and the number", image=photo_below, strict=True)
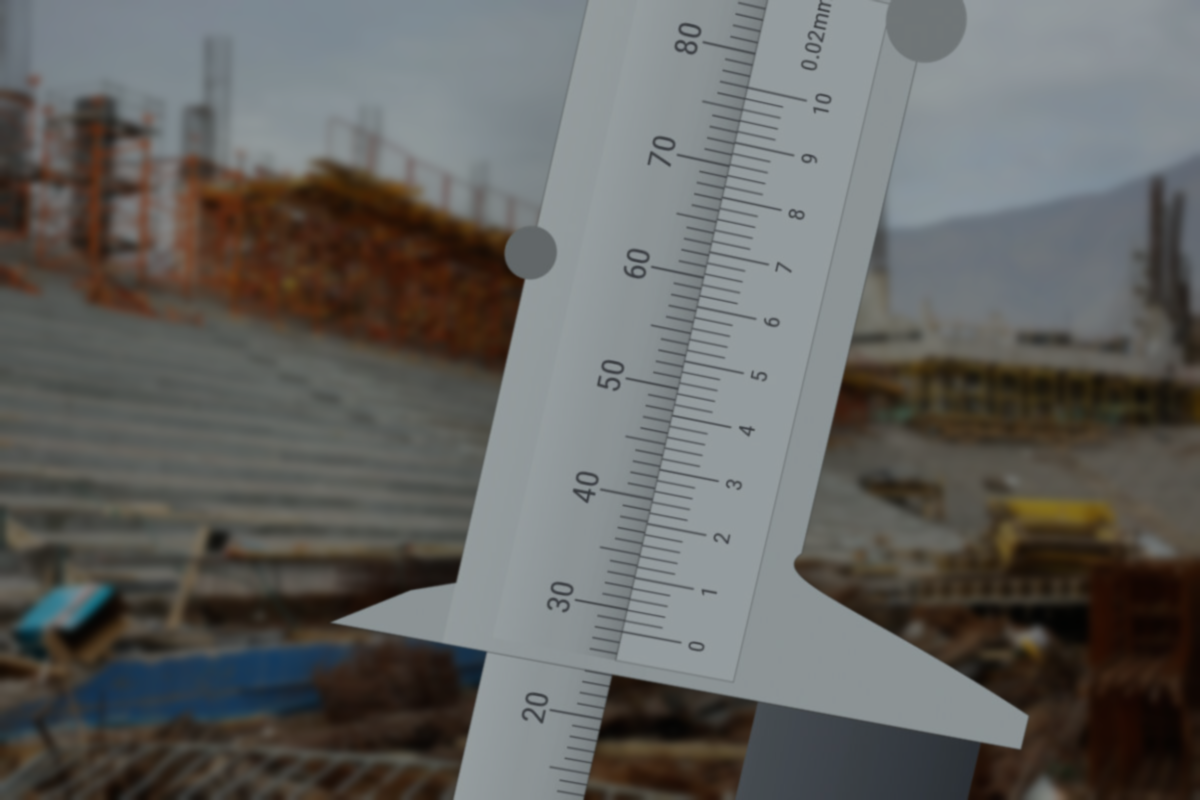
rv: mm 28.0
